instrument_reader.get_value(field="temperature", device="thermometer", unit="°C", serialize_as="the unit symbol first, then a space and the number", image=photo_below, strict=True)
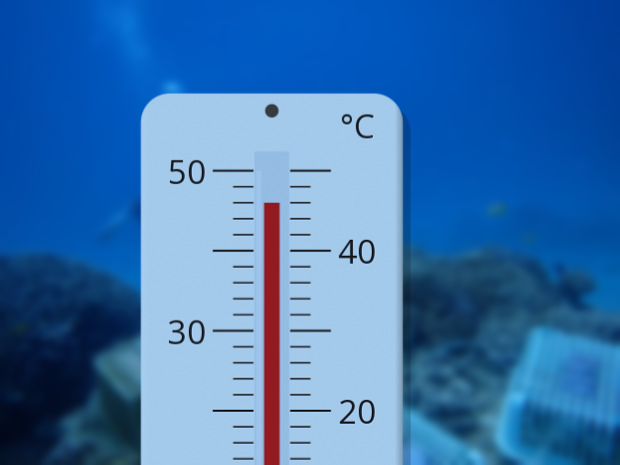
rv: °C 46
